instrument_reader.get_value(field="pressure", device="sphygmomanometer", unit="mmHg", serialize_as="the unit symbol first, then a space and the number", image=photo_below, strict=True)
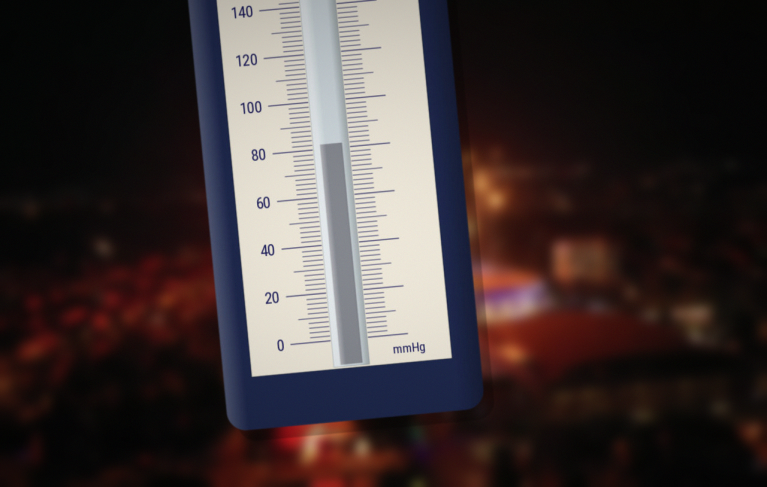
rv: mmHg 82
